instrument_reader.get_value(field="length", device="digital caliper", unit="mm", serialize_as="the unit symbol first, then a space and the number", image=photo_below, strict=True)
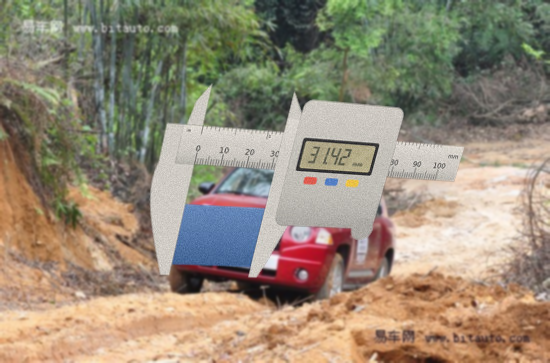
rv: mm 31.42
